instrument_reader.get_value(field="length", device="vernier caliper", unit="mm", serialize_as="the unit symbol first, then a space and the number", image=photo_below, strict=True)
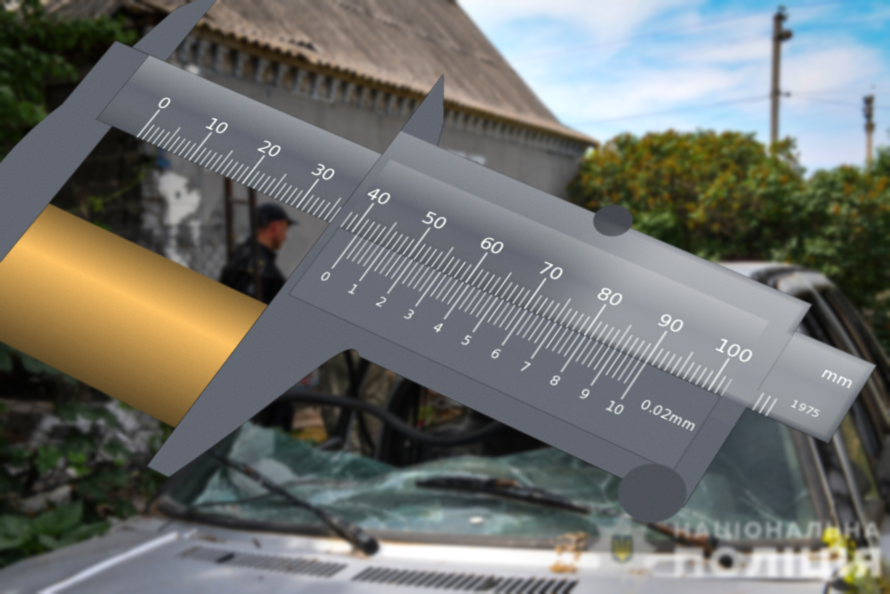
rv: mm 41.0
